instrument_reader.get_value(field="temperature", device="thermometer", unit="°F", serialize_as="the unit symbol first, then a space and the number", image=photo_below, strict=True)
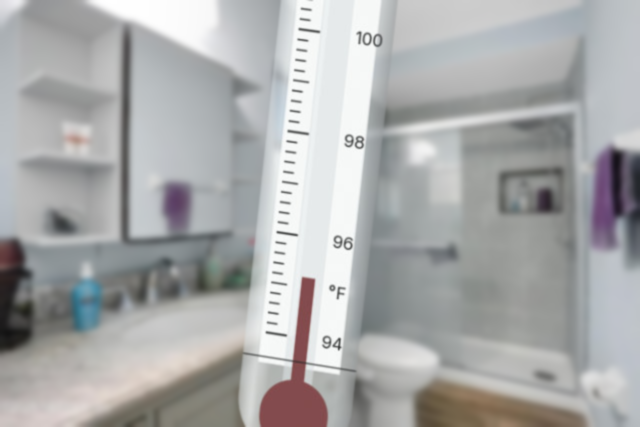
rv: °F 95.2
